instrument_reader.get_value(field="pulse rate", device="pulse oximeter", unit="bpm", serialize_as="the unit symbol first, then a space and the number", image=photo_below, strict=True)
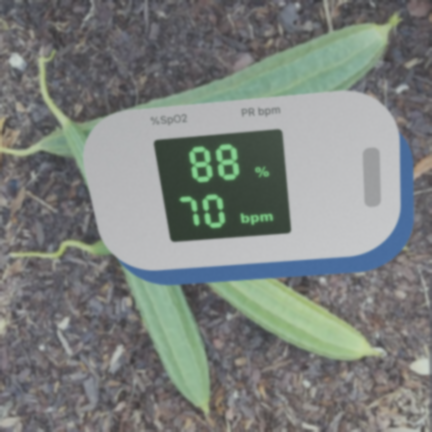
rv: bpm 70
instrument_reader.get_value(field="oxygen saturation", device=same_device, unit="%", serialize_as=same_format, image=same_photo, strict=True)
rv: % 88
